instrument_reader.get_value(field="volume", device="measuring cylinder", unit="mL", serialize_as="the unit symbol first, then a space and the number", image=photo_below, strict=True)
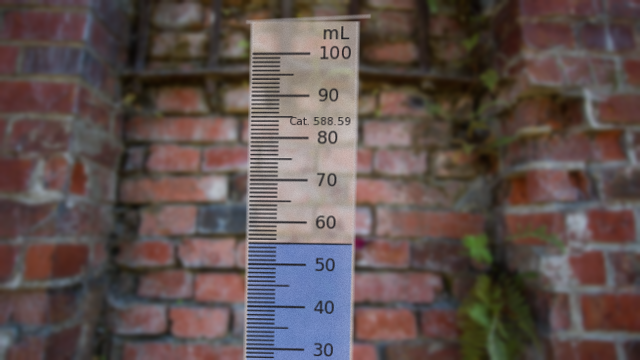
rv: mL 55
